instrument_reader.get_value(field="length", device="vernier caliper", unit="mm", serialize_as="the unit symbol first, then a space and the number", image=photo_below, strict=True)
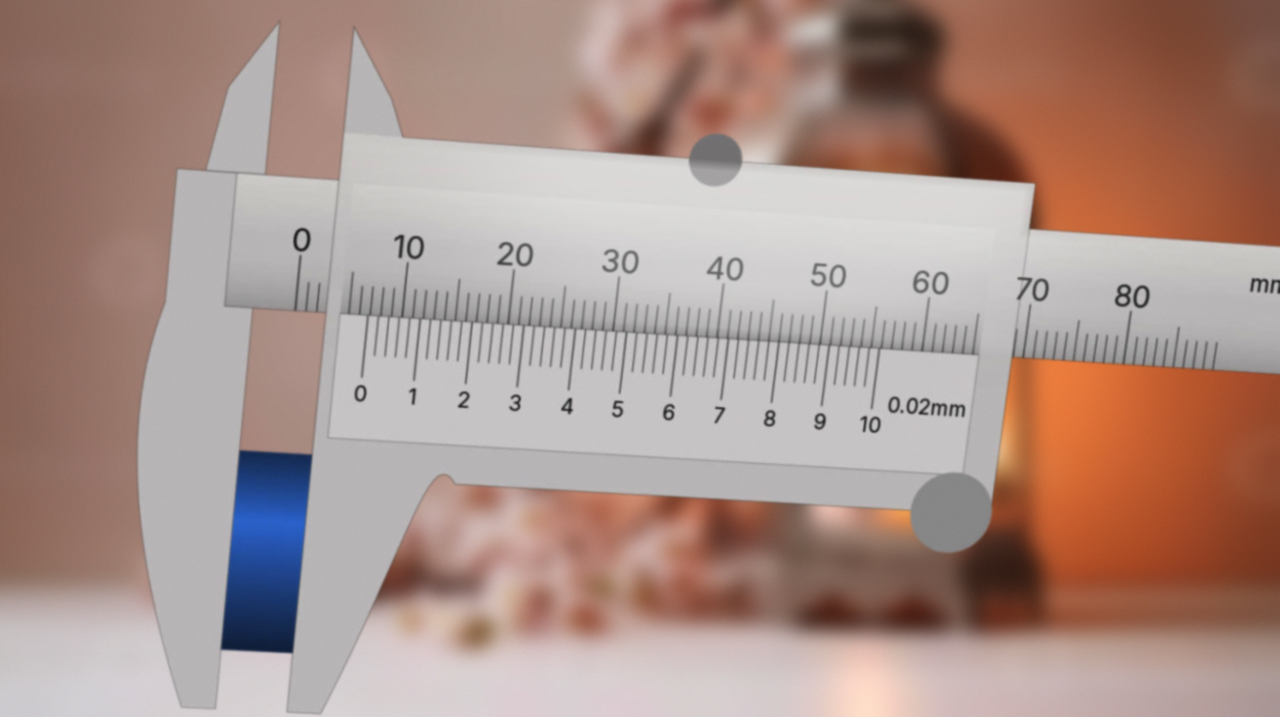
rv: mm 6.8
